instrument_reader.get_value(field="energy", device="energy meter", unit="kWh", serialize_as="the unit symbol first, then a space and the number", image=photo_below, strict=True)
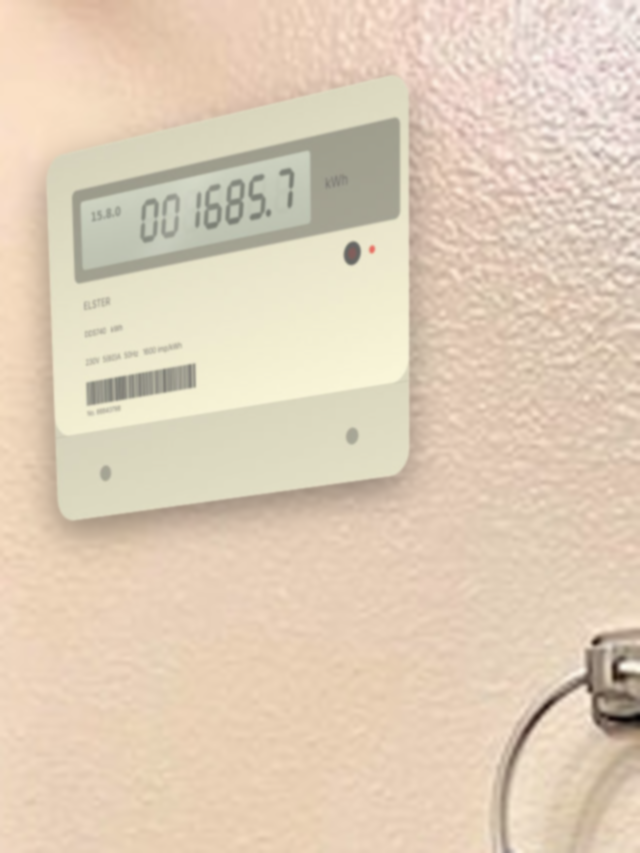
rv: kWh 1685.7
